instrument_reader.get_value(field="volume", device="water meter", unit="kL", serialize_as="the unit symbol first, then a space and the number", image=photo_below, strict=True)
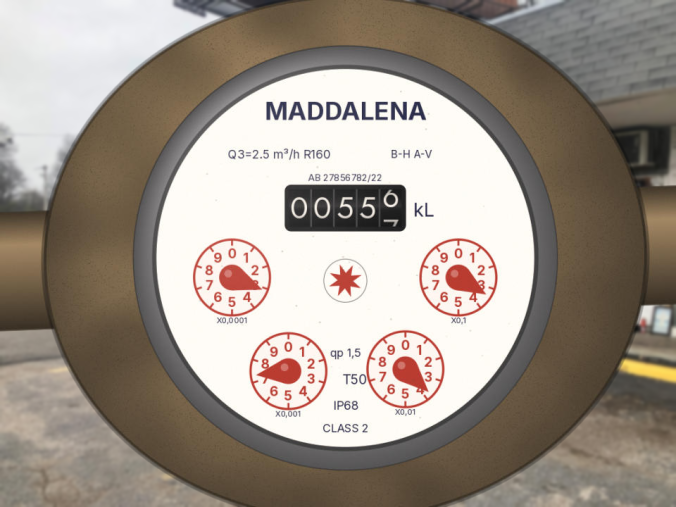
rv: kL 556.3373
